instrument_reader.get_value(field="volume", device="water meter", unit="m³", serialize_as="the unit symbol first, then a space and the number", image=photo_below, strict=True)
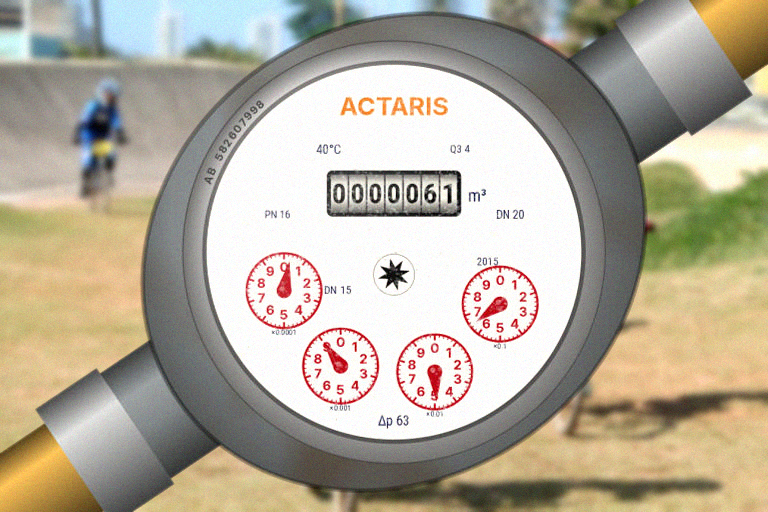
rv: m³ 61.6490
